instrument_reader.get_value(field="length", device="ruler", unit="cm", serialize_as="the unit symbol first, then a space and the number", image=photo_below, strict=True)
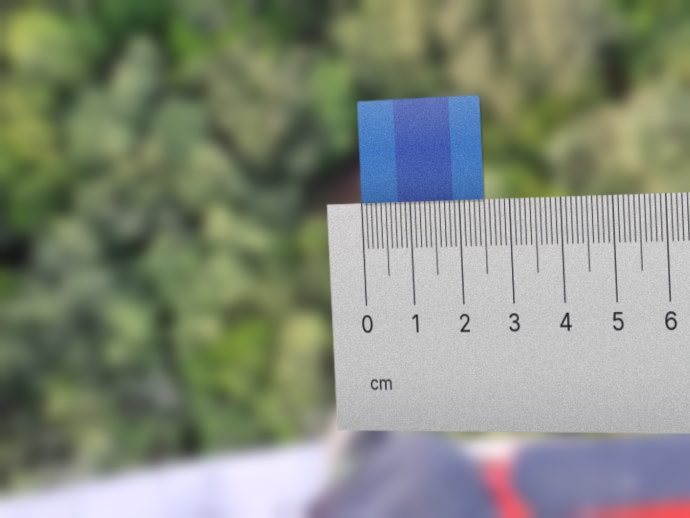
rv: cm 2.5
